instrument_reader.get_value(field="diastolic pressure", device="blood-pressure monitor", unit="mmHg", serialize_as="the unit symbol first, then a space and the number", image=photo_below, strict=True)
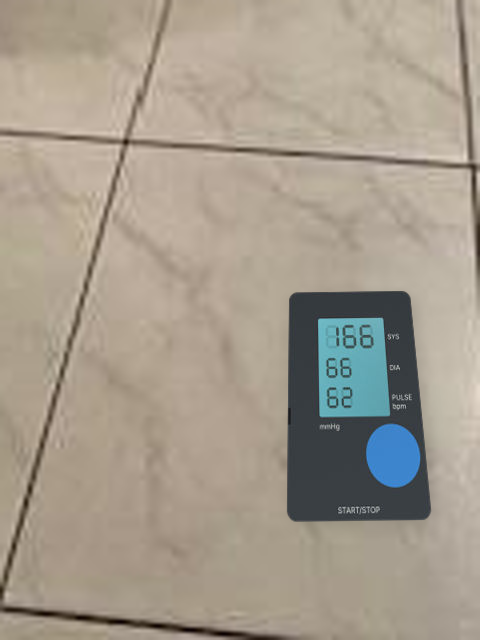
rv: mmHg 66
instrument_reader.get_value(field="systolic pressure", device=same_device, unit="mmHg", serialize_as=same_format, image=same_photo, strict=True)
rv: mmHg 166
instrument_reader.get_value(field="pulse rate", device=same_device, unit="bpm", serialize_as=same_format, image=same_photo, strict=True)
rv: bpm 62
